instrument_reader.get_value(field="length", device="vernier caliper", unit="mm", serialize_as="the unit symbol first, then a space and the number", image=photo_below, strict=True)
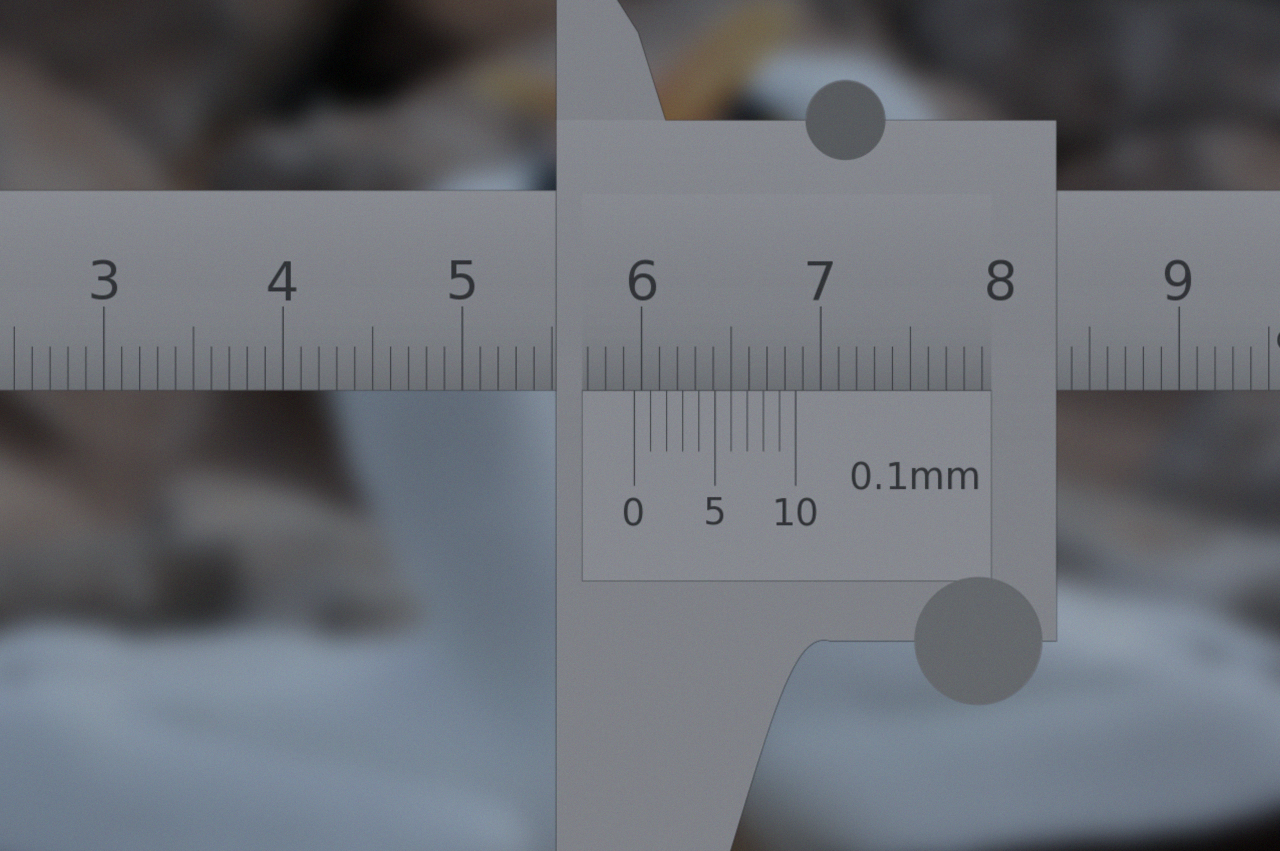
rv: mm 59.6
